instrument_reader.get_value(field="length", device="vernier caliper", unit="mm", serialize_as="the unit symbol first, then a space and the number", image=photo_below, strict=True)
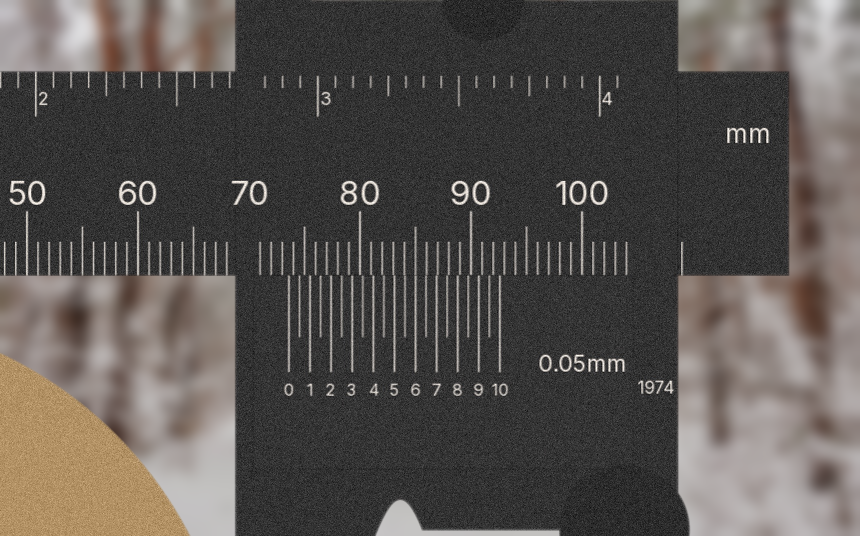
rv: mm 73.6
